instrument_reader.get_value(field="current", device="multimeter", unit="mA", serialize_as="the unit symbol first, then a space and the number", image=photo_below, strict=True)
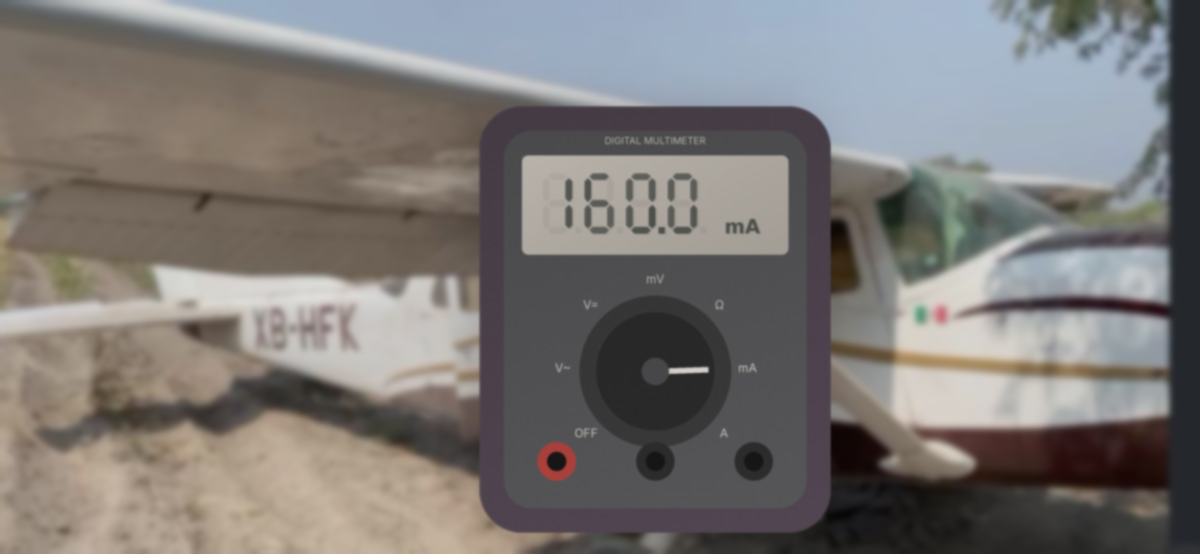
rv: mA 160.0
